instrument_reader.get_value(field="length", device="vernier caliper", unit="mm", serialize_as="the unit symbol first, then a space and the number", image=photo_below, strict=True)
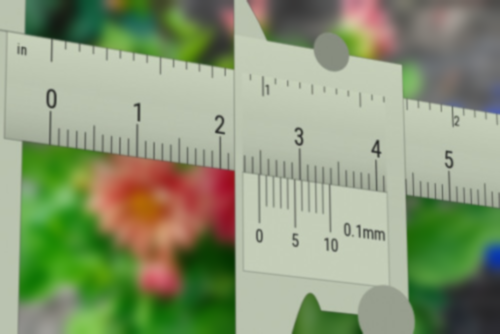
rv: mm 24.8
